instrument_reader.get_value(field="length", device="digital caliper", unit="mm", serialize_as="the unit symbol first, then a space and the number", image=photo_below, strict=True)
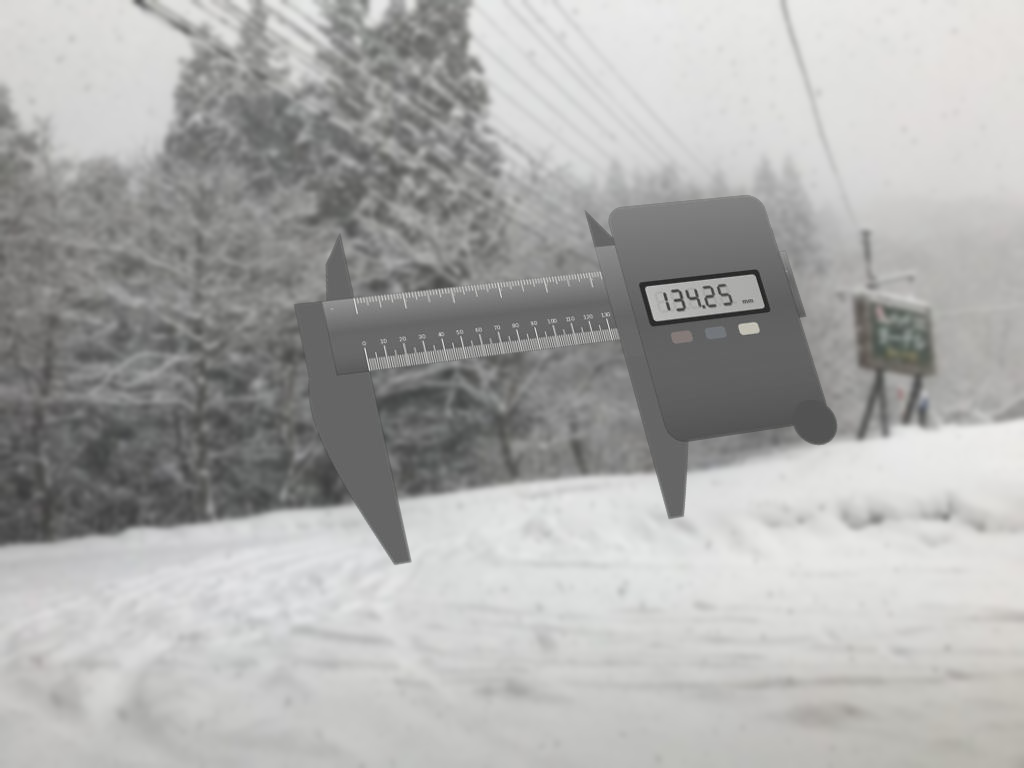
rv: mm 134.25
